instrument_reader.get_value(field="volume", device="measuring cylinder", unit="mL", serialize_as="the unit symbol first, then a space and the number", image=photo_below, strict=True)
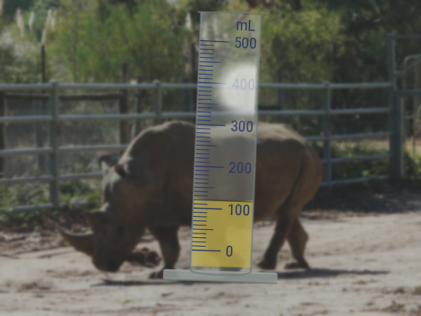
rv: mL 120
